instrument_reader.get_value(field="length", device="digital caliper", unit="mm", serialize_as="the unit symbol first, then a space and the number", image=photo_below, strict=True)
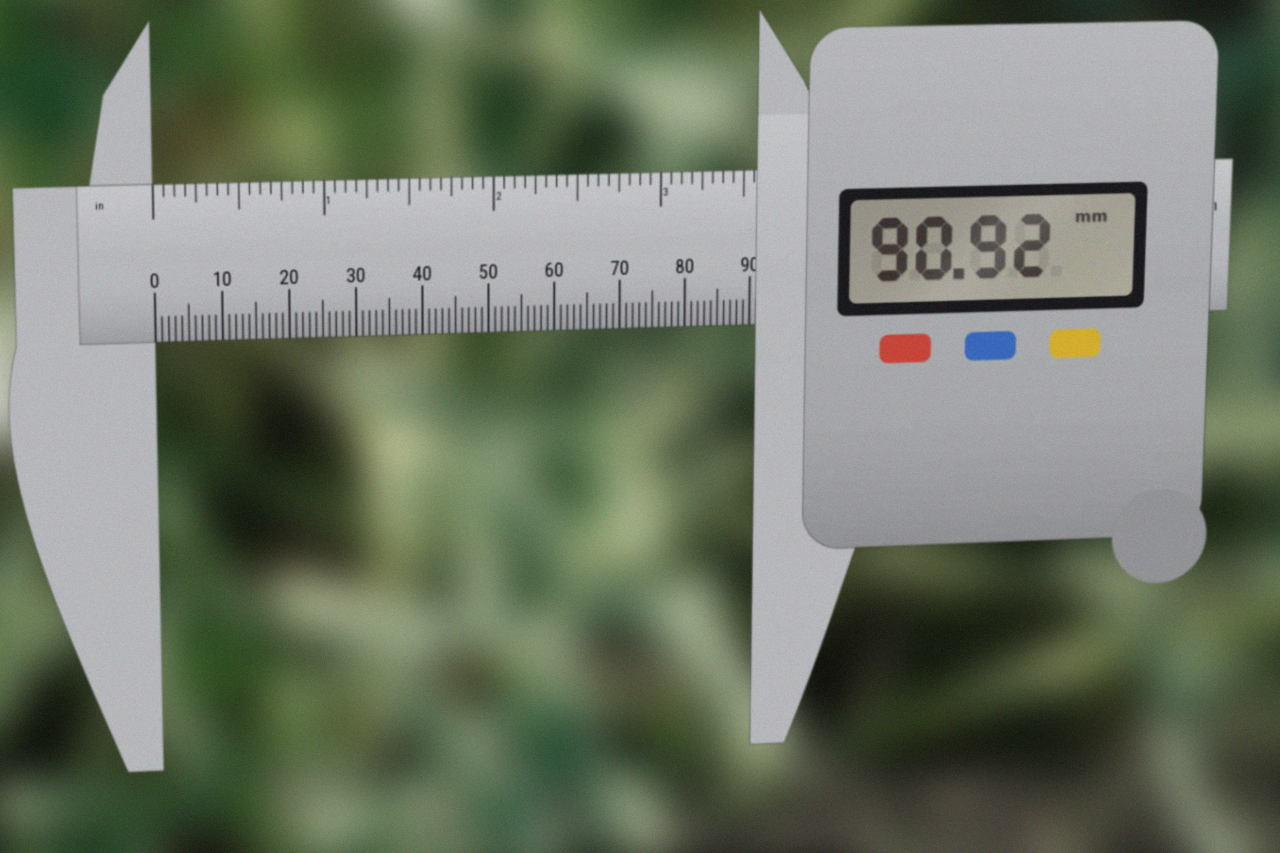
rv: mm 90.92
